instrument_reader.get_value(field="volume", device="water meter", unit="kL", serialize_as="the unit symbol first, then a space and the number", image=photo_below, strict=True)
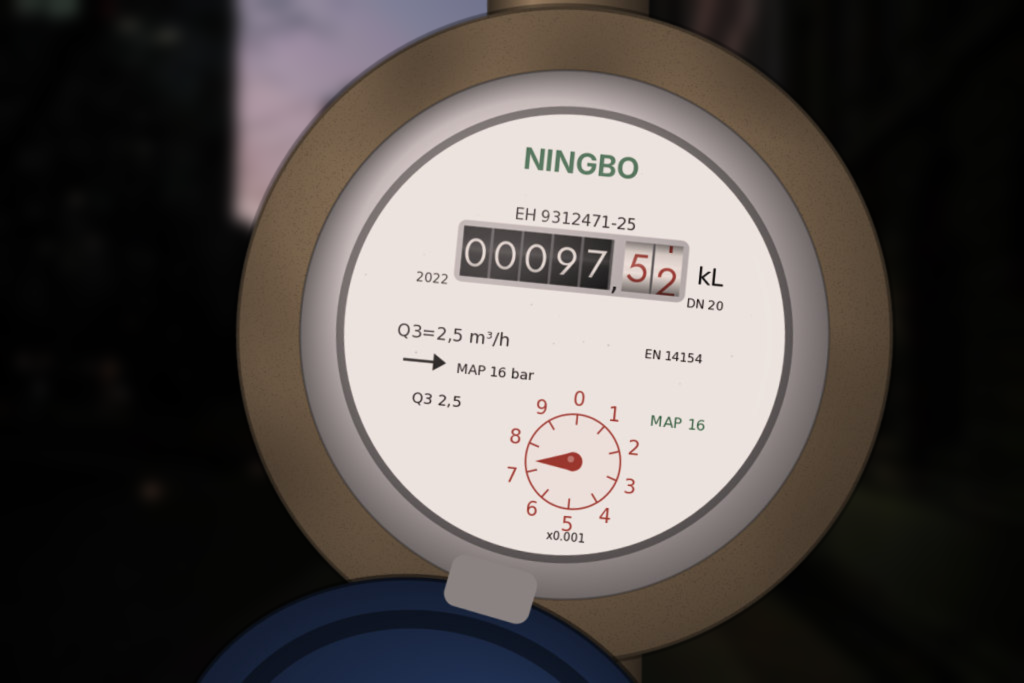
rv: kL 97.517
